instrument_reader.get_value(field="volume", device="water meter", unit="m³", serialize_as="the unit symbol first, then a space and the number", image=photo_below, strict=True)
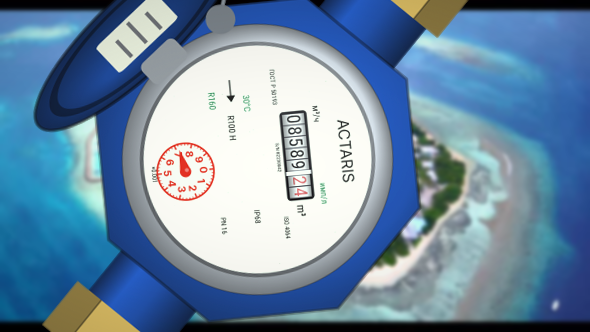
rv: m³ 8589.247
